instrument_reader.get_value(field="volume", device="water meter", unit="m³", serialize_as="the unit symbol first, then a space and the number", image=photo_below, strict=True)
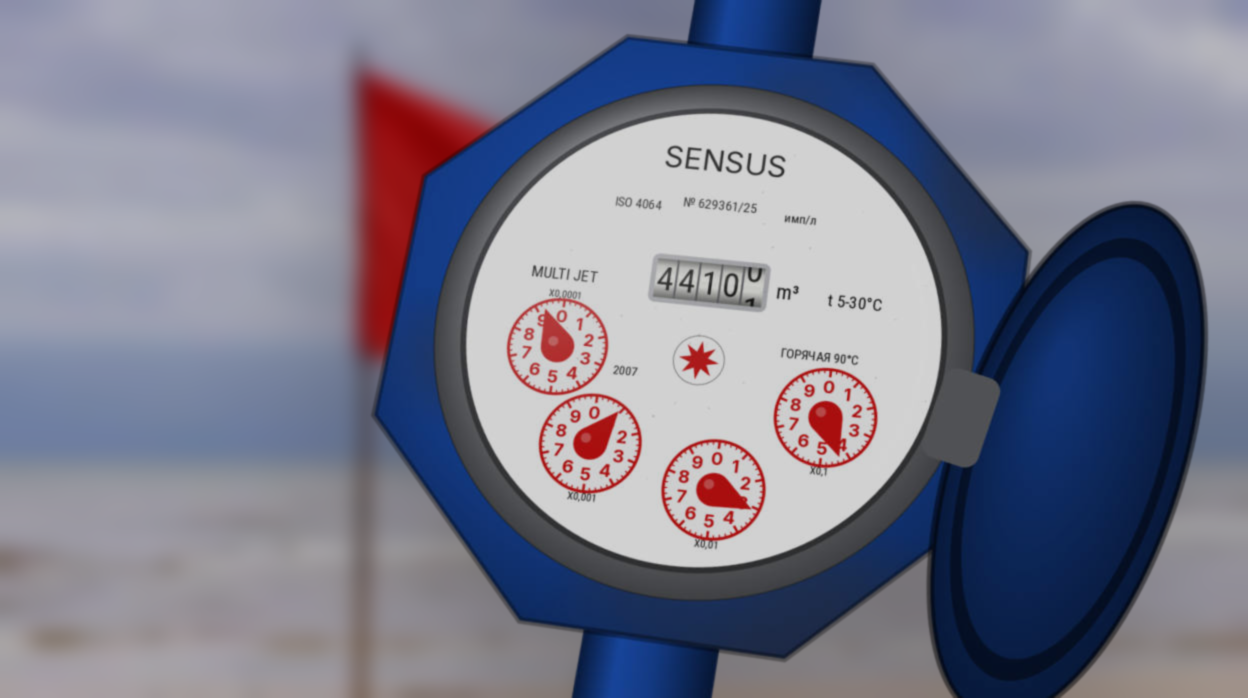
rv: m³ 44100.4309
